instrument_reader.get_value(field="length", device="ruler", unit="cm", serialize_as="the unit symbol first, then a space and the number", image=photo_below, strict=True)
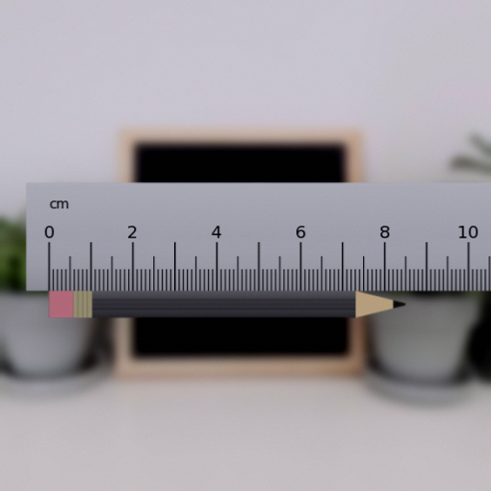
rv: cm 8.5
